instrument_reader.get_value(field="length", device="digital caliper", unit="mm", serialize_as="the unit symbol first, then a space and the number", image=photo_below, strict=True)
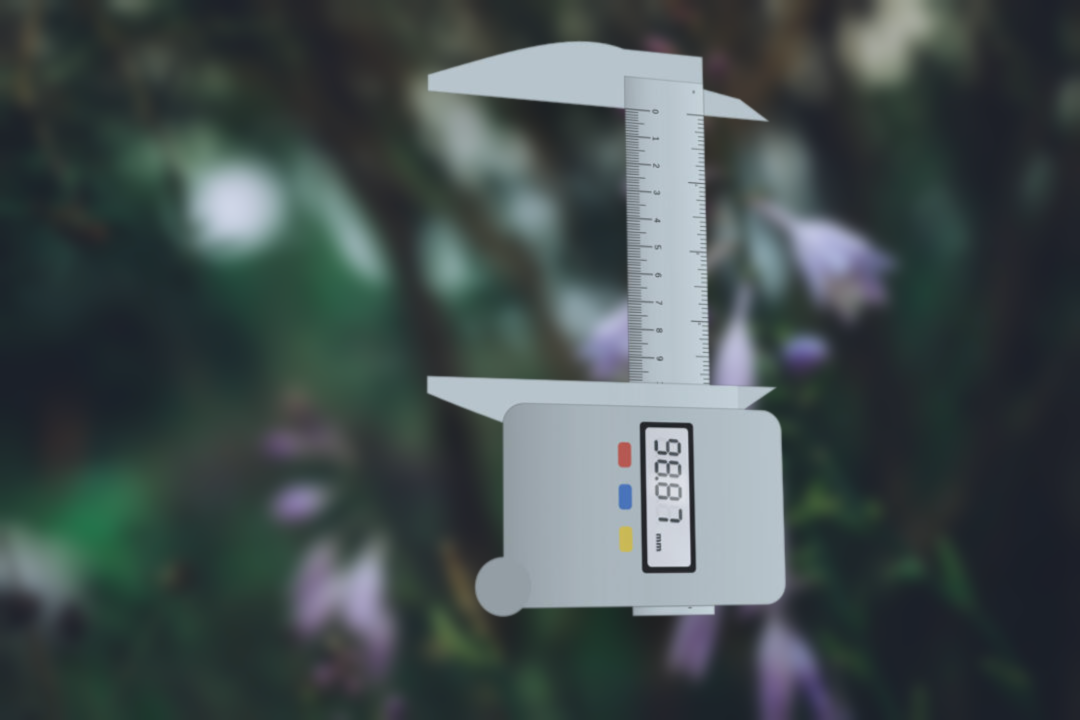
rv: mm 98.87
